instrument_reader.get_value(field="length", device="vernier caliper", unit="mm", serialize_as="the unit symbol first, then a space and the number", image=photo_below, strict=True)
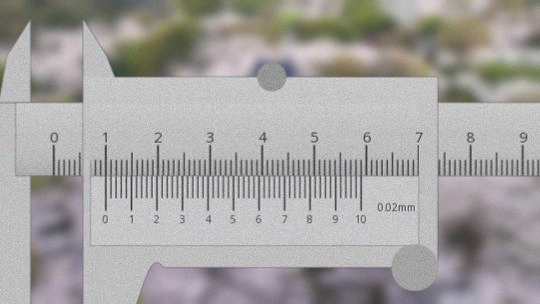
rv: mm 10.0
